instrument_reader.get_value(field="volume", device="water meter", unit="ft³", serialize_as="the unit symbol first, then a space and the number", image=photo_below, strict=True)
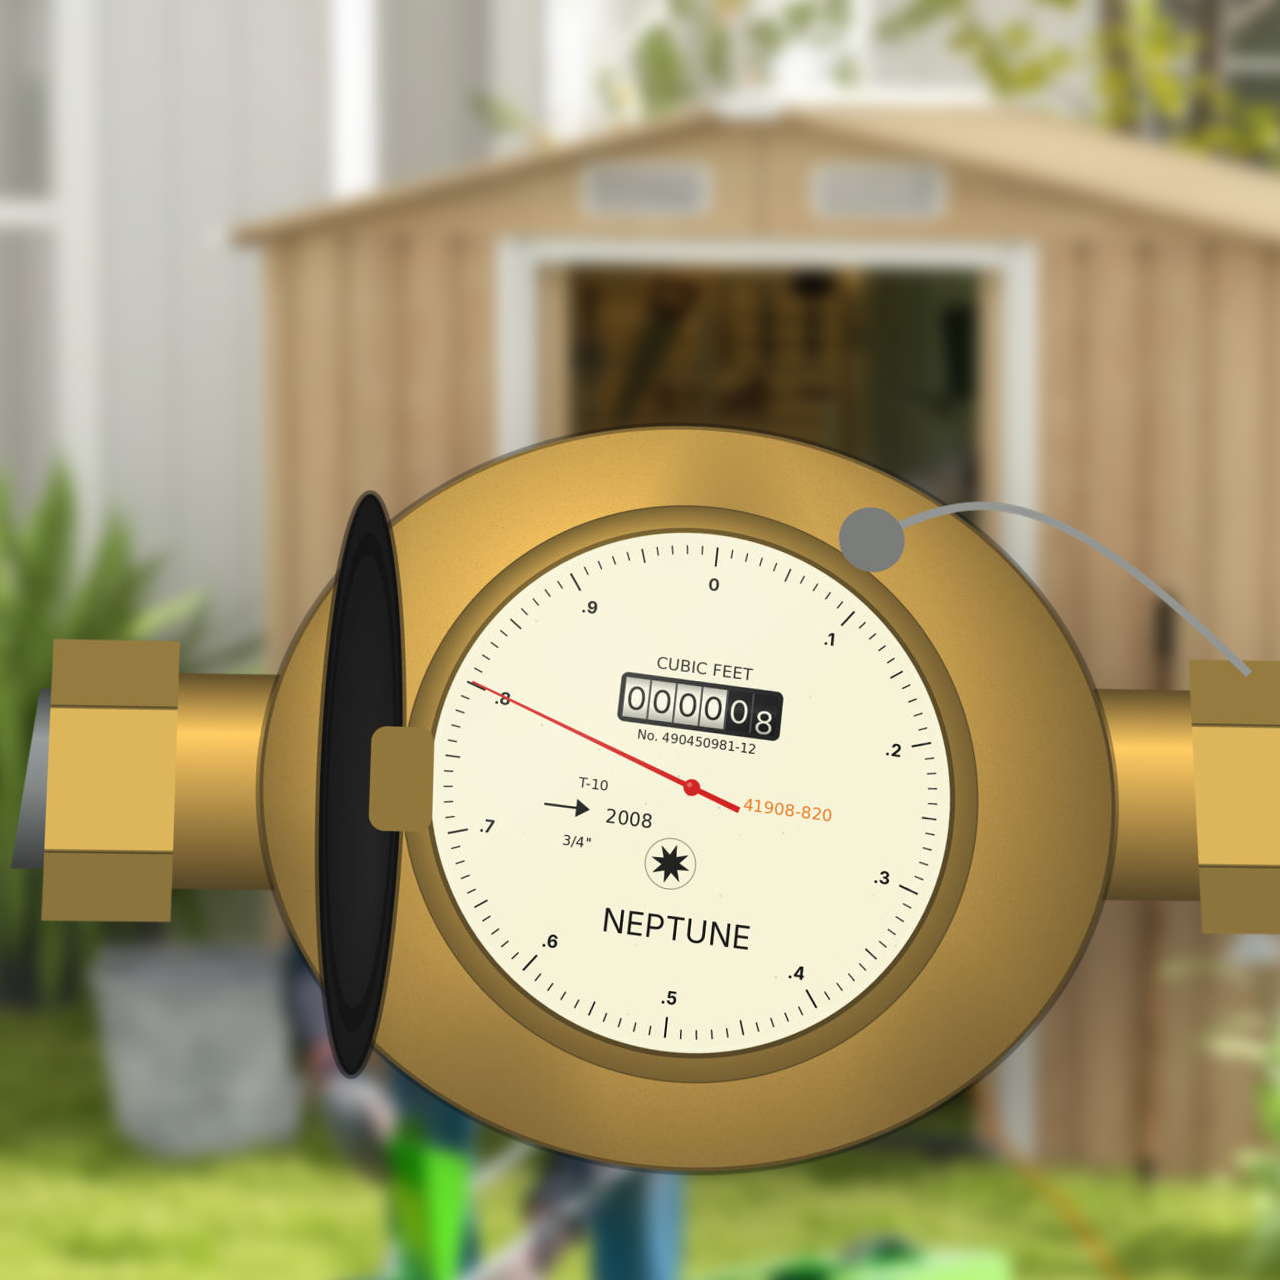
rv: ft³ 7.80
